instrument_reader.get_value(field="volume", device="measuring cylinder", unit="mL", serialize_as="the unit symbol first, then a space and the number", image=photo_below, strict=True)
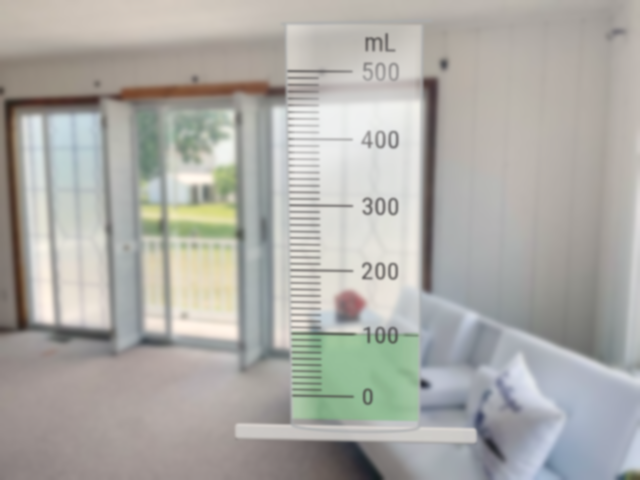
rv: mL 100
